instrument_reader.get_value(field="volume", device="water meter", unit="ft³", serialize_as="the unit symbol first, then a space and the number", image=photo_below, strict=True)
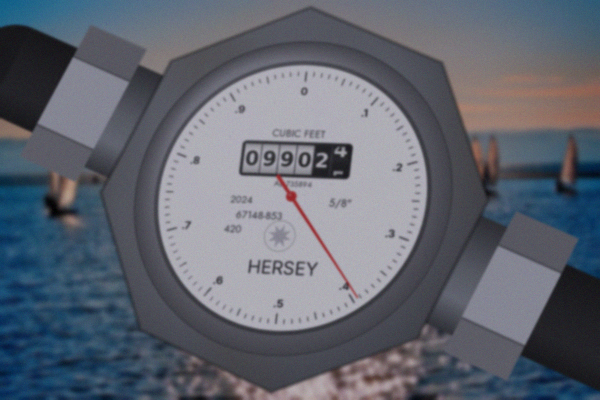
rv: ft³ 99024.39
